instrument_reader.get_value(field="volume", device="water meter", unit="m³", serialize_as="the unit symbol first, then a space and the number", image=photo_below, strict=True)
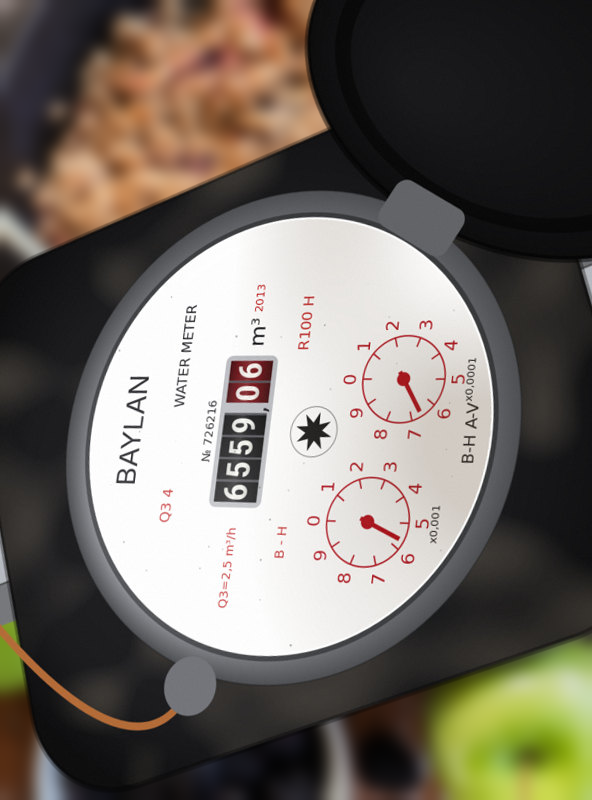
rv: m³ 6559.0656
